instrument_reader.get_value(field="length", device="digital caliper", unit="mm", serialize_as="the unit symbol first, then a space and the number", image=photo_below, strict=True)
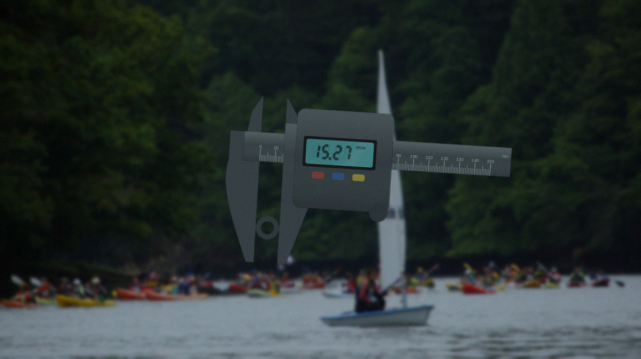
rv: mm 15.27
